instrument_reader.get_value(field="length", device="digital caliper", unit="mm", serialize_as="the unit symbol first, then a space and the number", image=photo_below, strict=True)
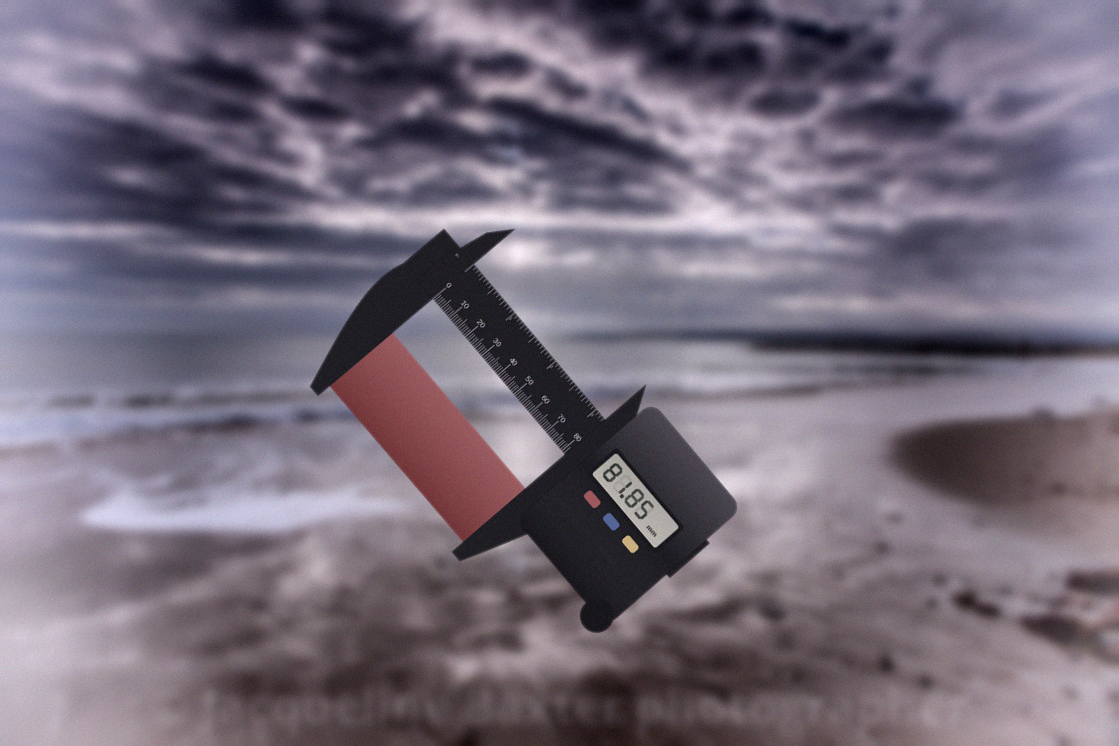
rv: mm 81.85
